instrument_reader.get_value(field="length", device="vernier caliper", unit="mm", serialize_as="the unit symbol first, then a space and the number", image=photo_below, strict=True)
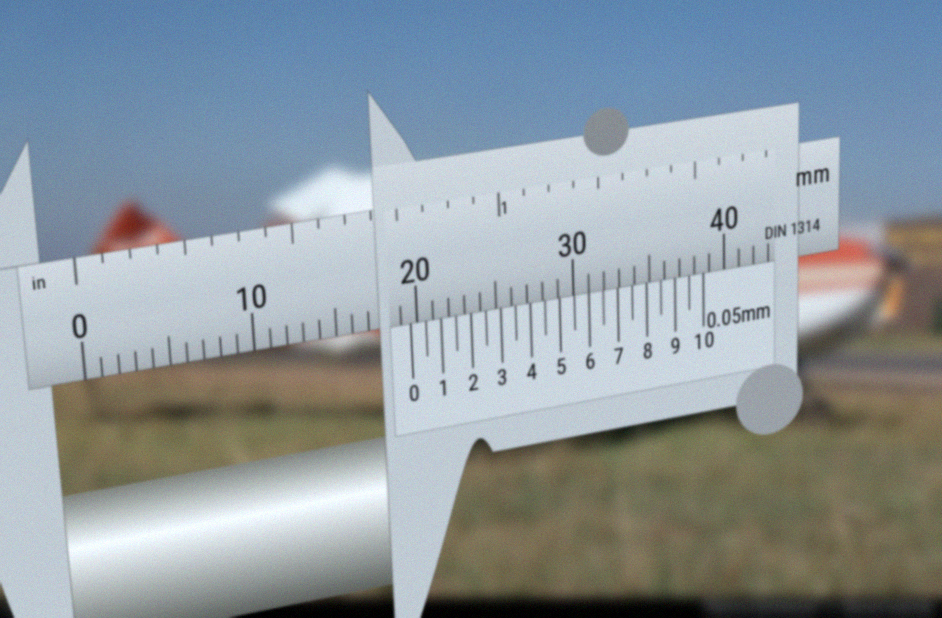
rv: mm 19.6
